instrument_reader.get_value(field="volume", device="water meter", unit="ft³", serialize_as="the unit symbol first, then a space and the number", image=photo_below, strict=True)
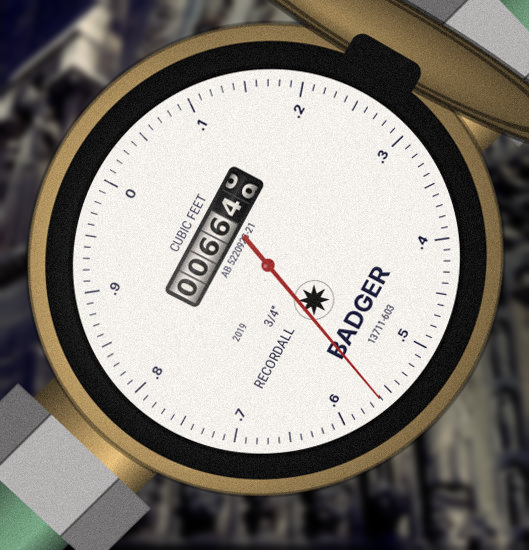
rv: ft³ 6648.56
